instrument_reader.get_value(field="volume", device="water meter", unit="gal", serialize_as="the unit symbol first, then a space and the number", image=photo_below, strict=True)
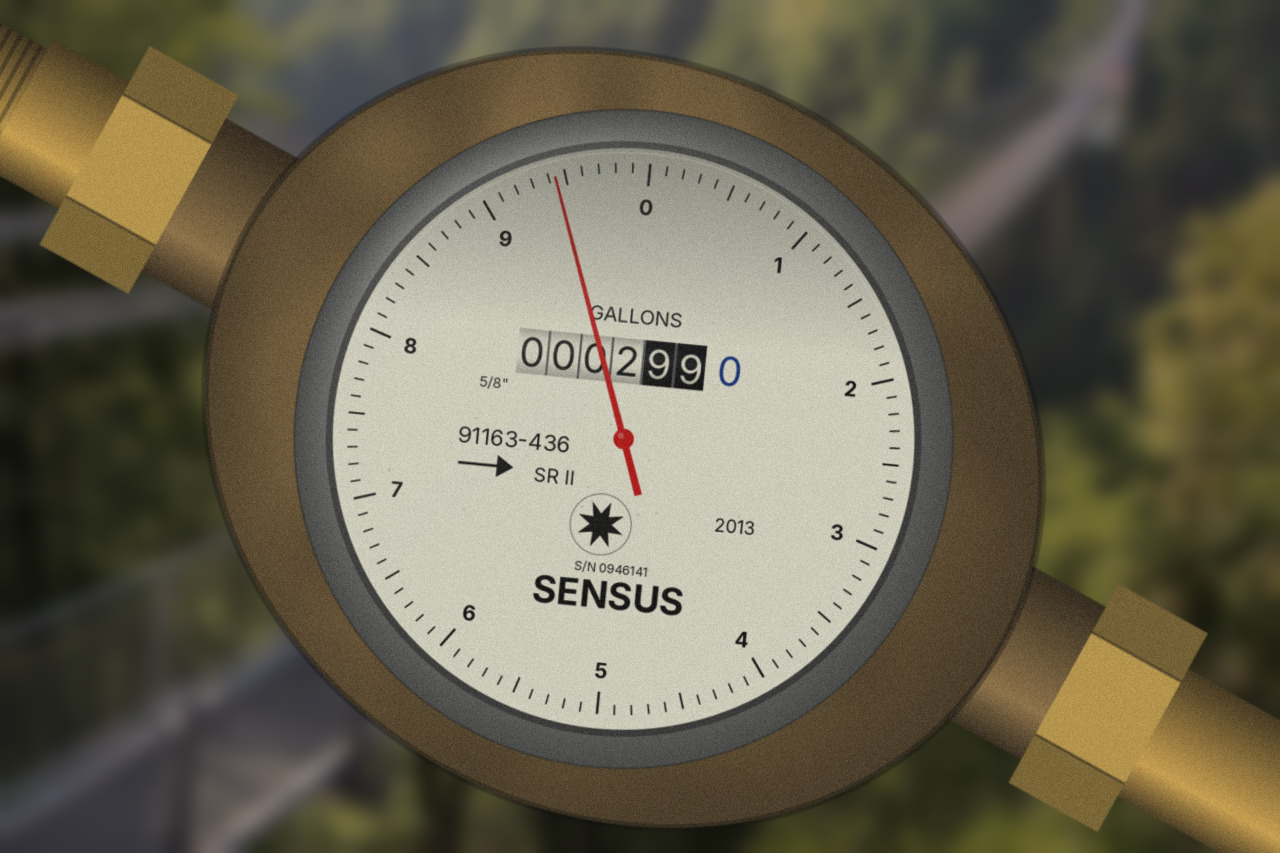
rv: gal 2989.4
